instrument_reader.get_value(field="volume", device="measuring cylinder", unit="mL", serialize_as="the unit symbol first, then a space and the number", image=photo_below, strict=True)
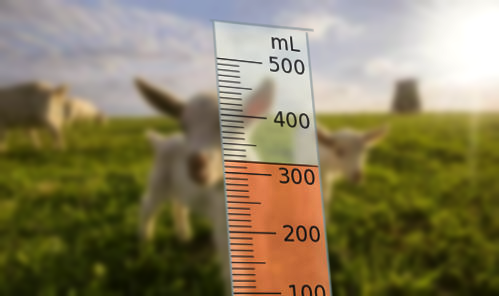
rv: mL 320
